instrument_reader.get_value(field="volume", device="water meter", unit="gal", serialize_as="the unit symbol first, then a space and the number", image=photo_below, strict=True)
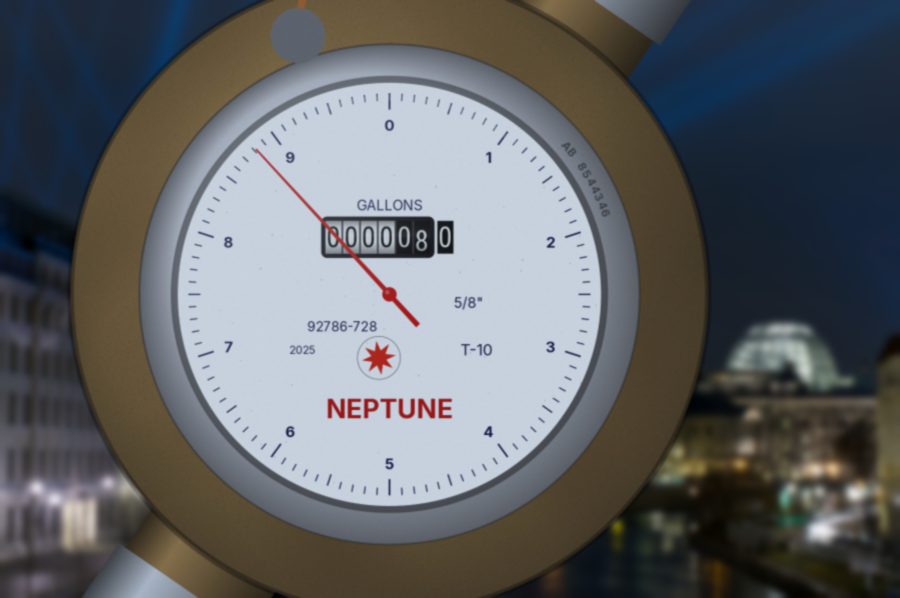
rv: gal 78.8
